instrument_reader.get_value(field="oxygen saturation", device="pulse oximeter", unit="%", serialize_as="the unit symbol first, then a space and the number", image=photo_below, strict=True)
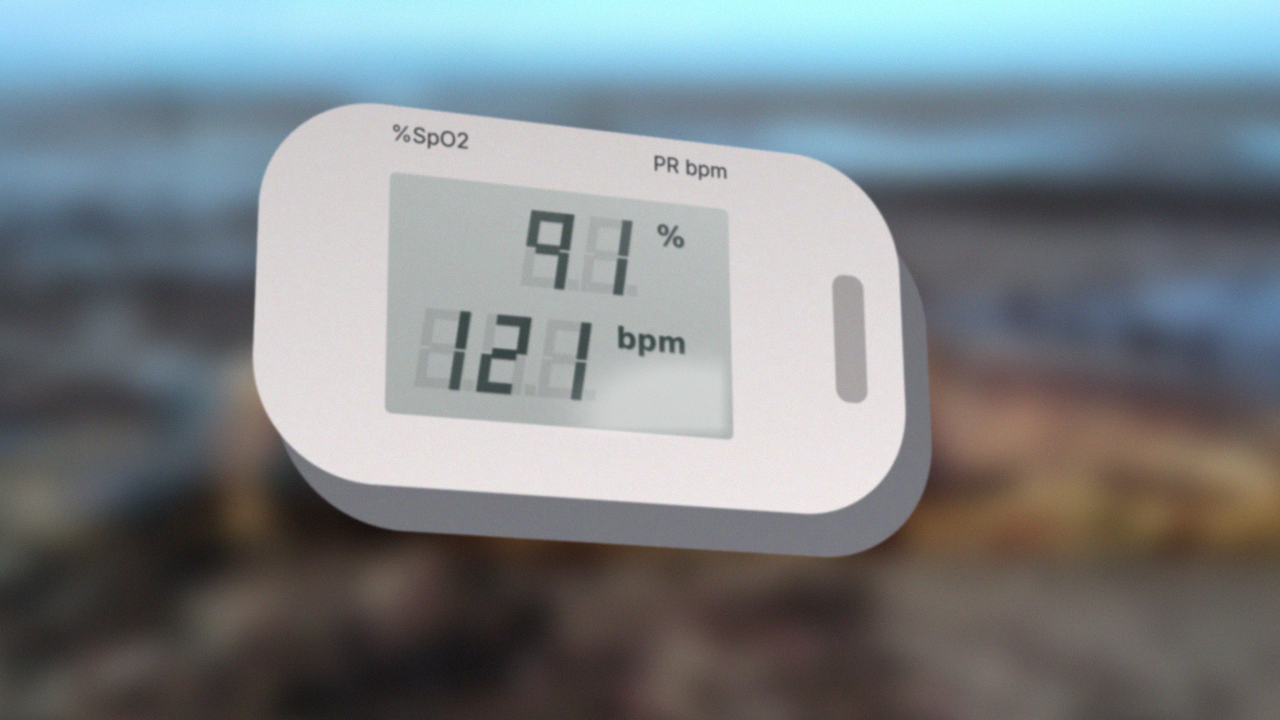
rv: % 91
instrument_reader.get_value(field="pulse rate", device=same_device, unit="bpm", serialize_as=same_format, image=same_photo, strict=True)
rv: bpm 121
